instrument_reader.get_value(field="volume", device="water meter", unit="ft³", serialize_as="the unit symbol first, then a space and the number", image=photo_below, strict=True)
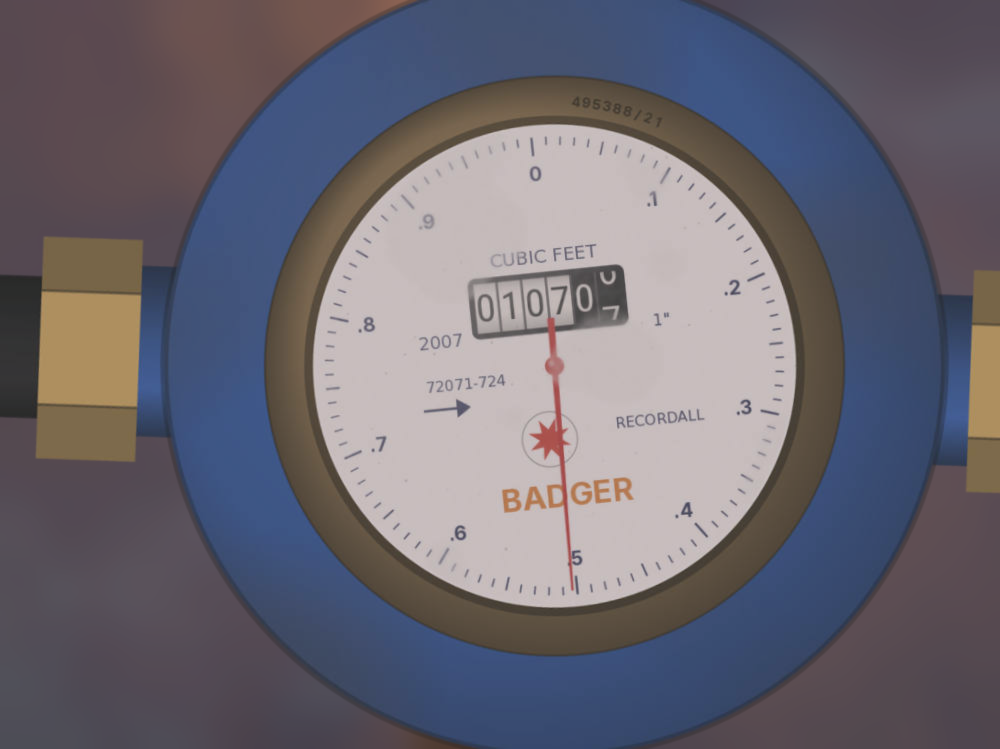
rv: ft³ 10706.50
